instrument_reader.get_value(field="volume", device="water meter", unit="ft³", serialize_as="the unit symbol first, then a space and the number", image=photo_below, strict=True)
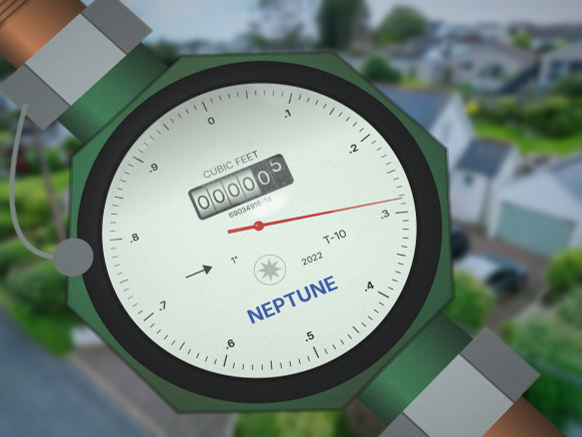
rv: ft³ 5.28
